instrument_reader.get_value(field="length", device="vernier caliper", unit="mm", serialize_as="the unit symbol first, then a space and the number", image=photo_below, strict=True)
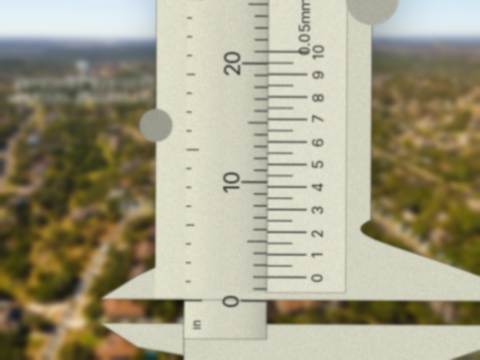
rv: mm 2.0
